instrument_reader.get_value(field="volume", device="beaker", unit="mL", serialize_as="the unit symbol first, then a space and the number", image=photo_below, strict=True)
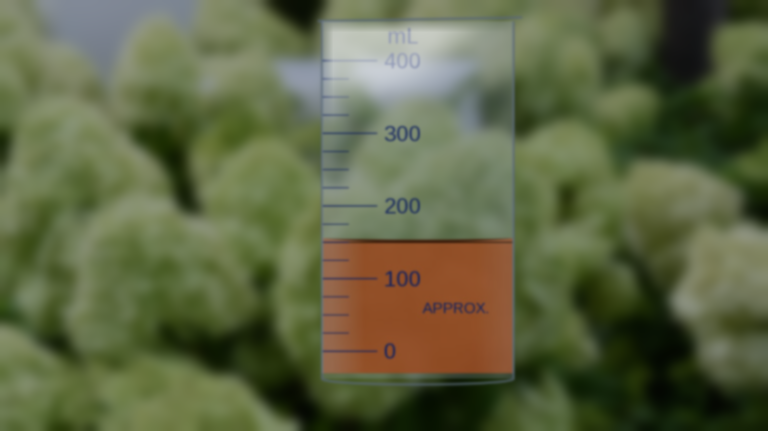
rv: mL 150
